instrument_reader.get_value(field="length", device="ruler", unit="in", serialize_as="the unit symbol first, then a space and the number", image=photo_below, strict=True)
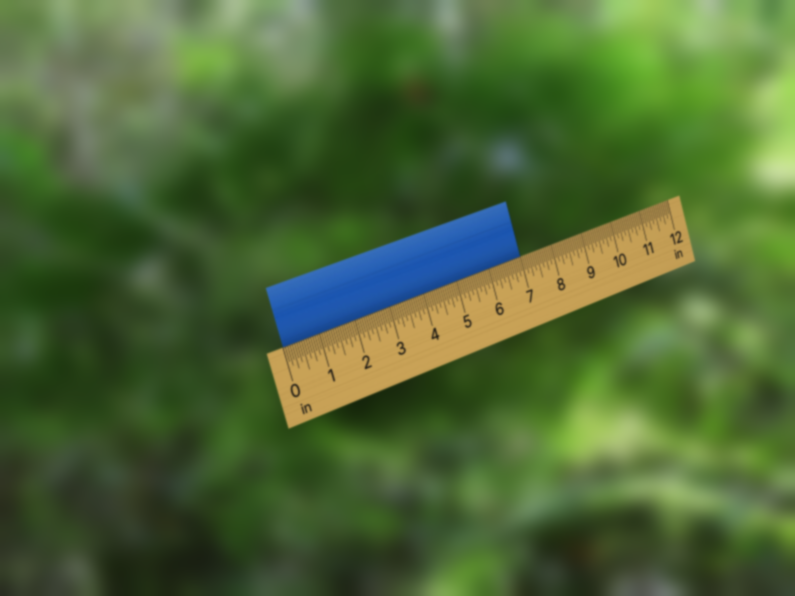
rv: in 7
